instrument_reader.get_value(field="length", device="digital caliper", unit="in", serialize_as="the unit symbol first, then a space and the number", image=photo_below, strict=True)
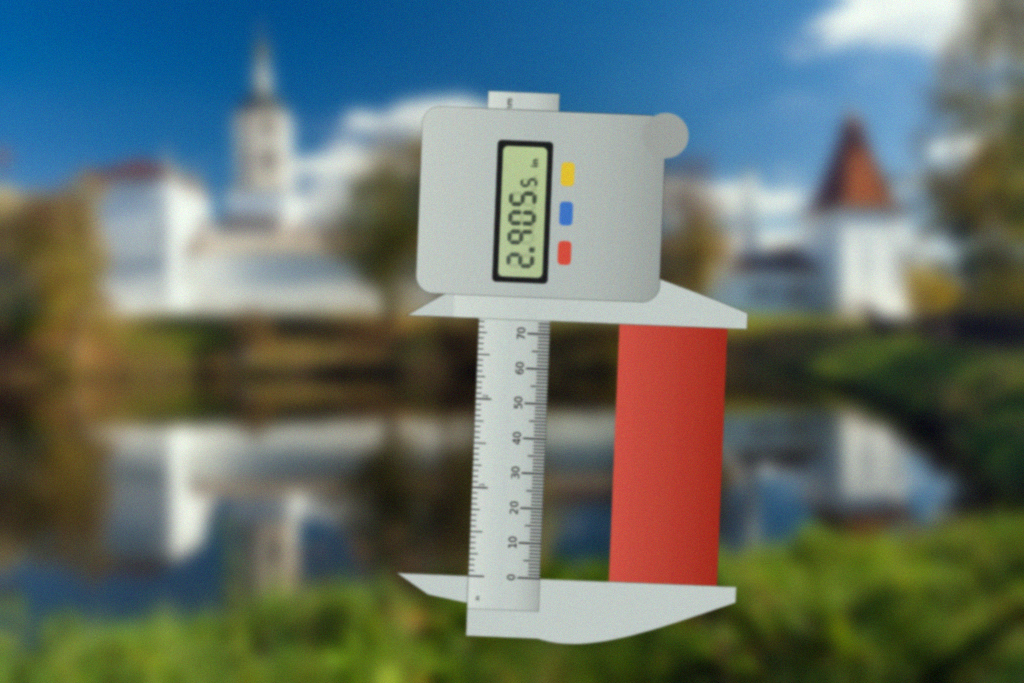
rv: in 2.9055
